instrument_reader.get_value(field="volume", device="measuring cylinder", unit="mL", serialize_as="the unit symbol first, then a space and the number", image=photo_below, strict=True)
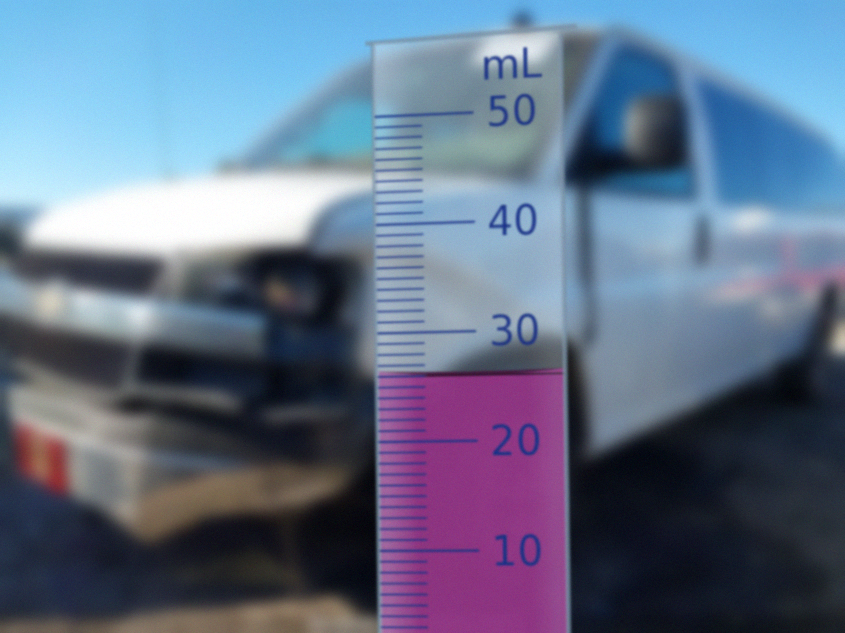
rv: mL 26
